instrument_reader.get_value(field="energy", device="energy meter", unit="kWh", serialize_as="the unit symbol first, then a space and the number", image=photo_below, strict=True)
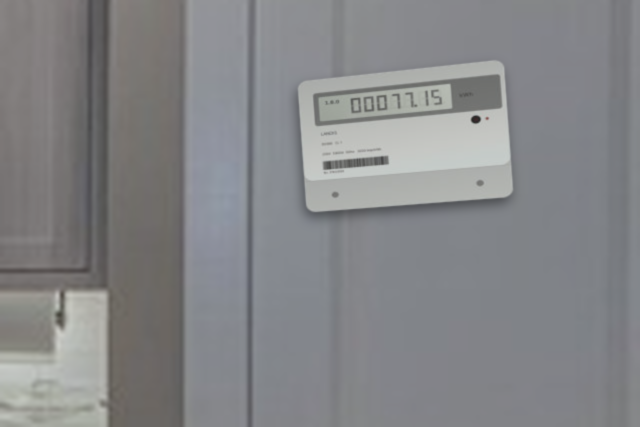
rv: kWh 77.15
